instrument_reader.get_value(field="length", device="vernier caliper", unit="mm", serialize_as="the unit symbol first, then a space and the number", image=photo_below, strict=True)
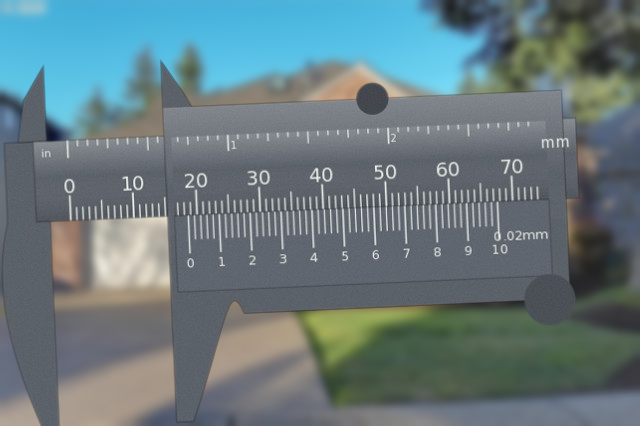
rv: mm 18.6
